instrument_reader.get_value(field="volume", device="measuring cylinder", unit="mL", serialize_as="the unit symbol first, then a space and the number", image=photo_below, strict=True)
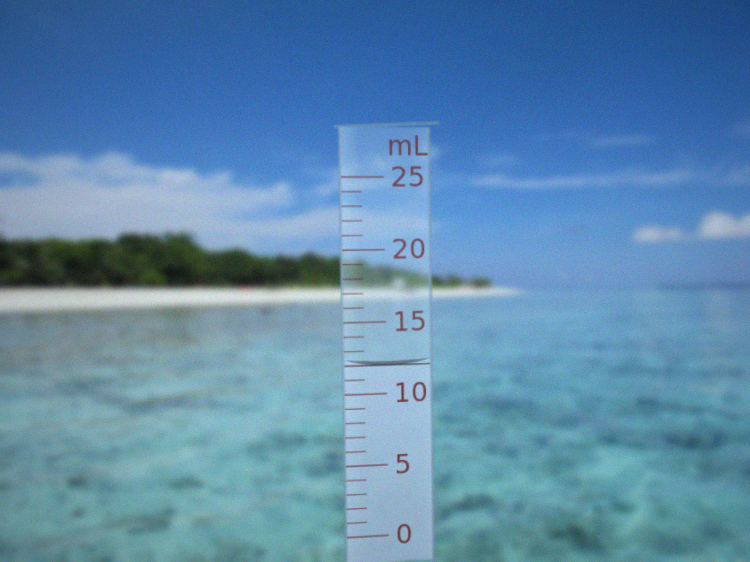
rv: mL 12
